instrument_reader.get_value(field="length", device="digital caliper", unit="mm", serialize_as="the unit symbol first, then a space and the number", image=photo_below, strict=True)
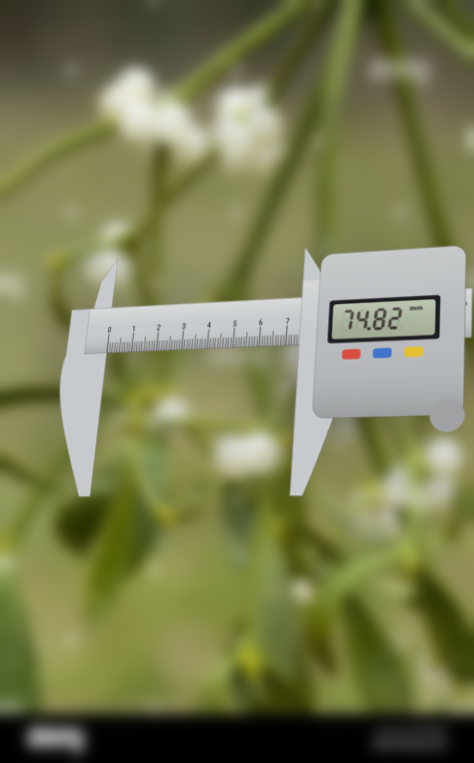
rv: mm 74.82
